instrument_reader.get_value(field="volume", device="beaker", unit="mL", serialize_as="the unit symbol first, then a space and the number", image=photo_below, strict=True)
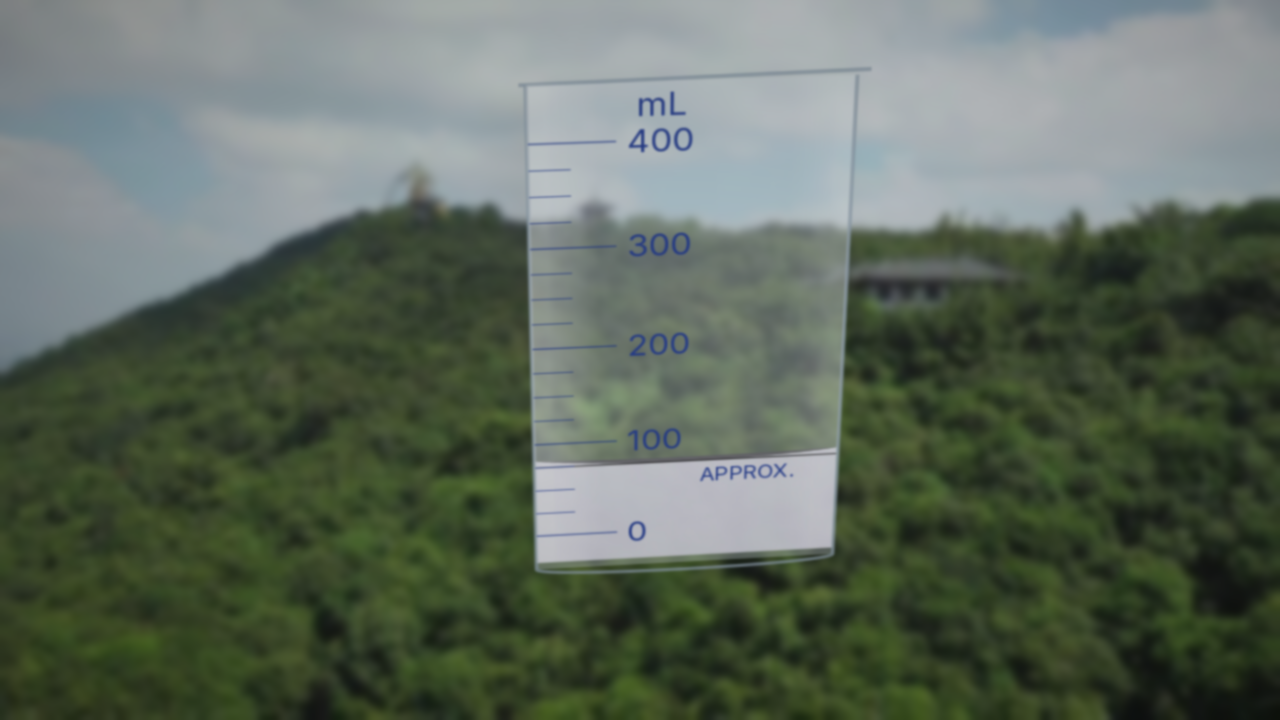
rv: mL 75
